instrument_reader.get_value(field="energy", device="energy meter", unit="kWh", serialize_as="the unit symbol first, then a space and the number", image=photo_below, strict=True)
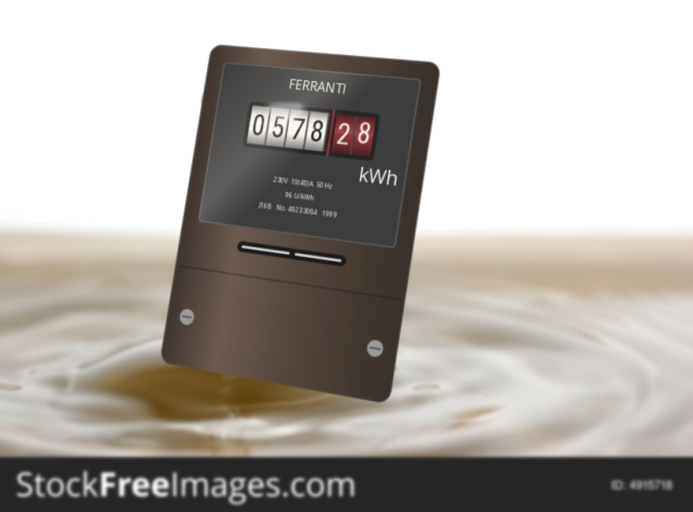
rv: kWh 578.28
